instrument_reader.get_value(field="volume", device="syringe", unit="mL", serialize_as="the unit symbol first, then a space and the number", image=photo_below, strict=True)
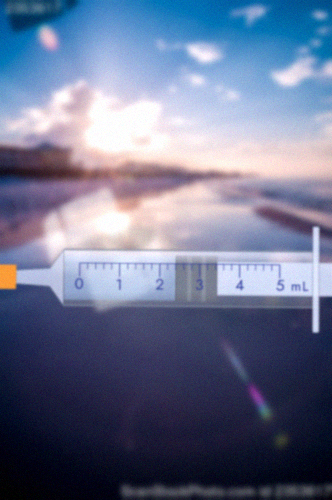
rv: mL 2.4
